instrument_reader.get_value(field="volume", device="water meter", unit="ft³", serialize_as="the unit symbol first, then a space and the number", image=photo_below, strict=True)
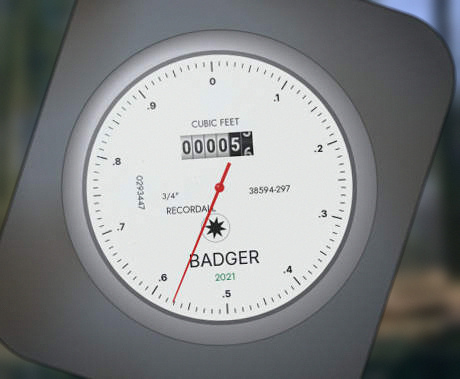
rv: ft³ 55.57
